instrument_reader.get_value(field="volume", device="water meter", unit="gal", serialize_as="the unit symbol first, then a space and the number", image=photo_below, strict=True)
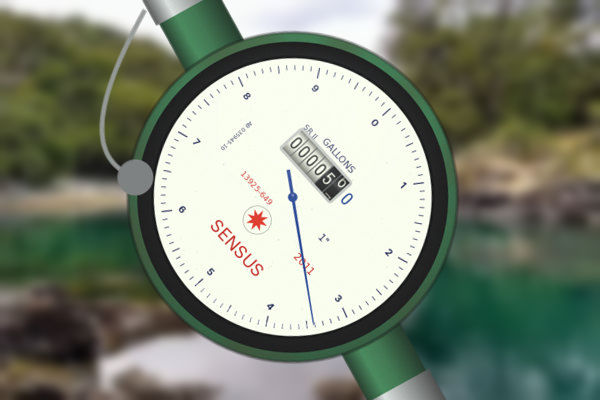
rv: gal 563.4
